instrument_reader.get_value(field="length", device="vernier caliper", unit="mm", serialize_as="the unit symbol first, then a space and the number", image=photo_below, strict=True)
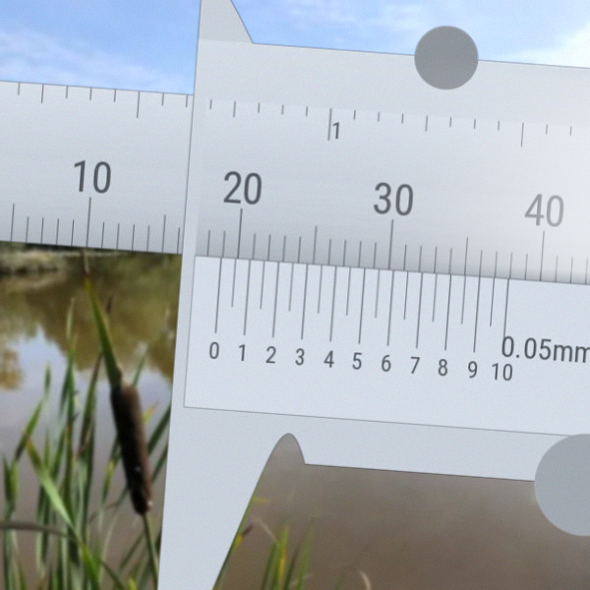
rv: mm 18.9
